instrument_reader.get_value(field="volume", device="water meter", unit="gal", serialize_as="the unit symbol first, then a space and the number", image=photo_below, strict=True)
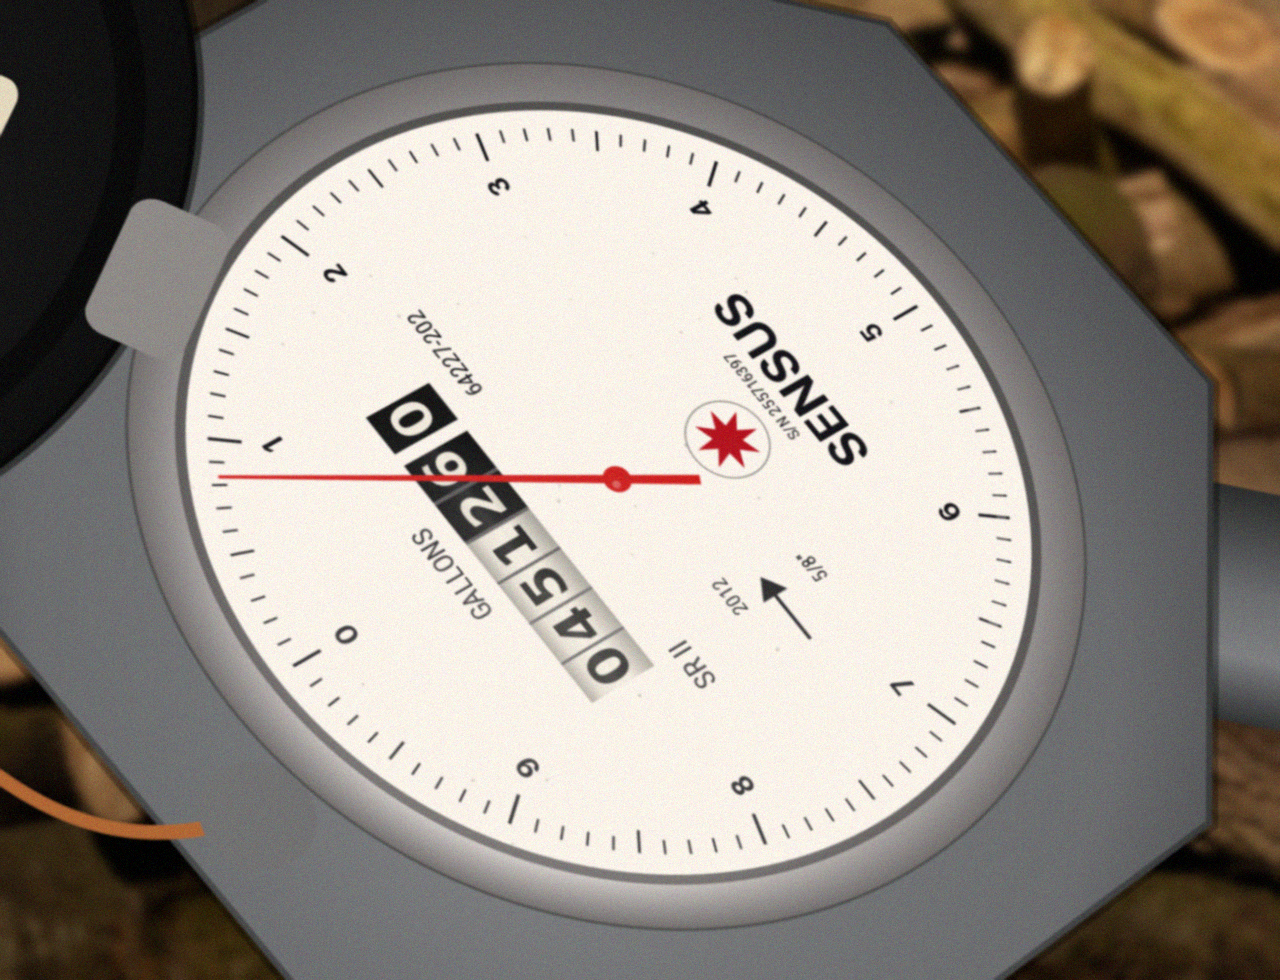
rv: gal 451260.8
